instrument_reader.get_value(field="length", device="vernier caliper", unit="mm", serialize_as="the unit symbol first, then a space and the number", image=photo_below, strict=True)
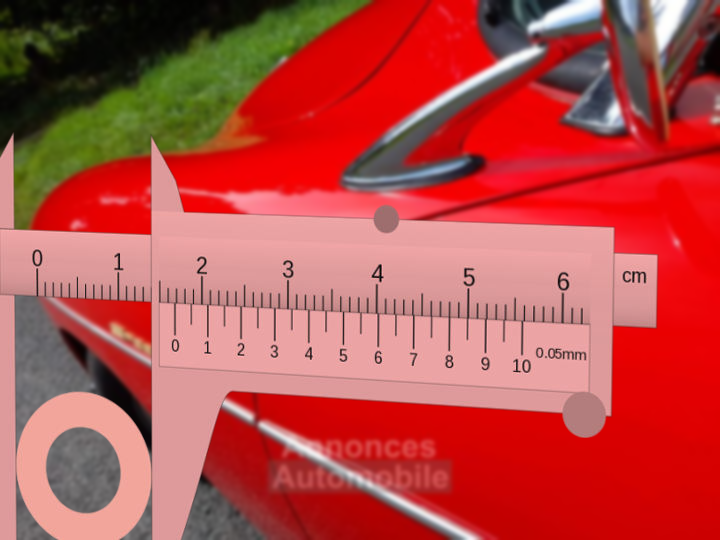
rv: mm 16.8
